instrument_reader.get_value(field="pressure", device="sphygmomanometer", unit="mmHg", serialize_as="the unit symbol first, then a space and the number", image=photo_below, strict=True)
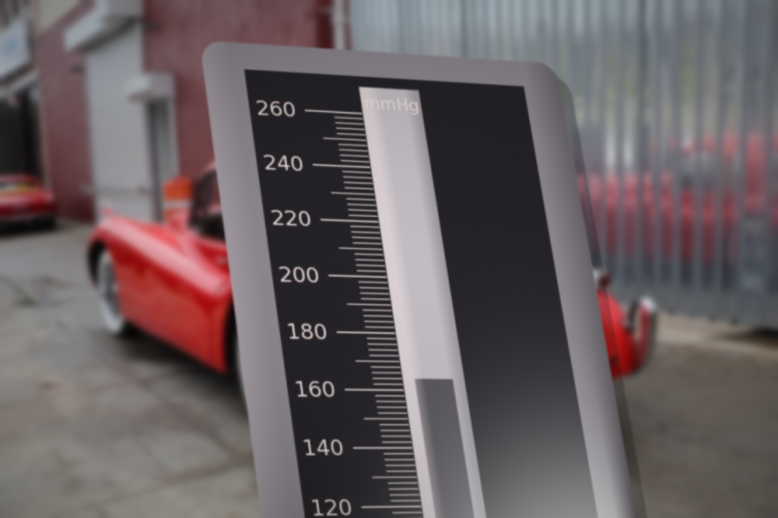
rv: mmHg 164
